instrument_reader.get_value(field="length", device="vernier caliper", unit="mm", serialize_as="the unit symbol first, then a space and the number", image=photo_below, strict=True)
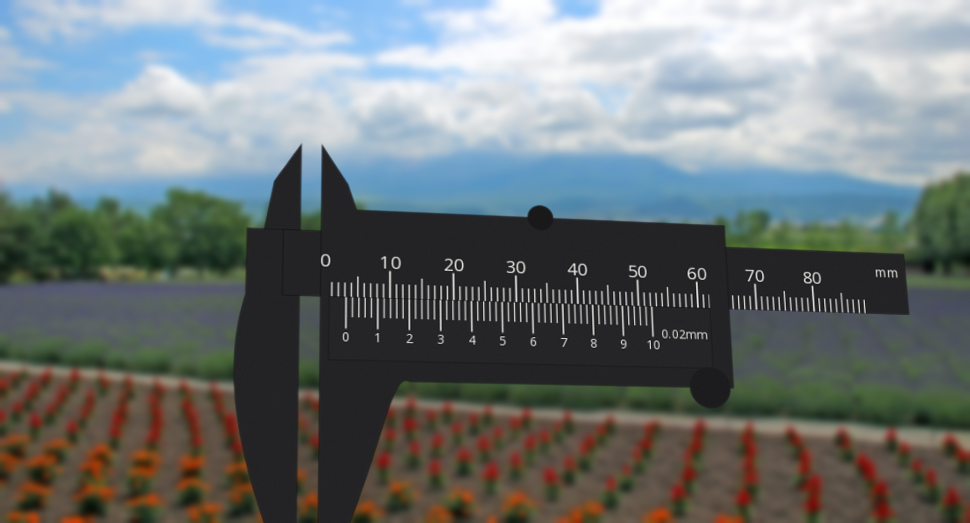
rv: mm 3.2
